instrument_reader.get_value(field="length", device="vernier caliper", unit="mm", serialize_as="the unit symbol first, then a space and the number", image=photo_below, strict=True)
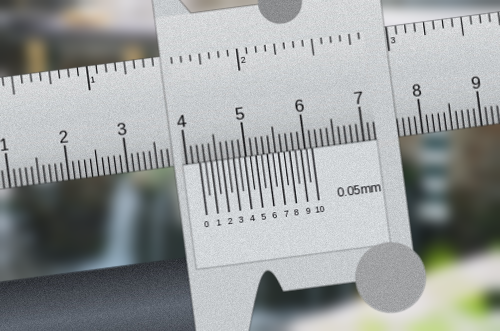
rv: mm 42.2
